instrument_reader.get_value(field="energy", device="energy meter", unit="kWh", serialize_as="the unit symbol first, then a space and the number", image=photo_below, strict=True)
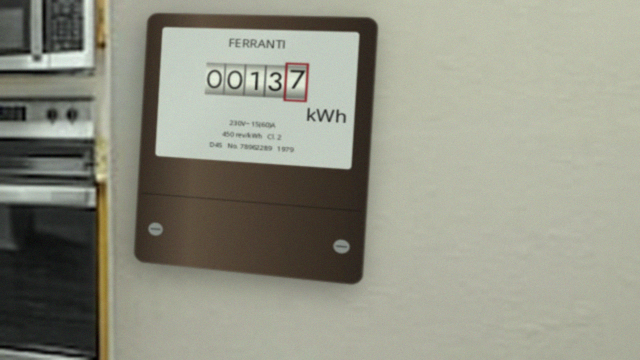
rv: kWh 13.7
